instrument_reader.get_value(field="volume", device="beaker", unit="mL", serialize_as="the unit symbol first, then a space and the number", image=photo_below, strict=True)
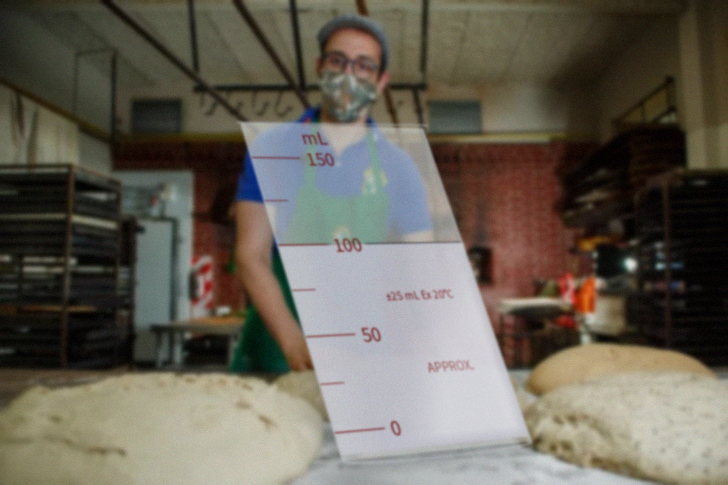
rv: mL 100
